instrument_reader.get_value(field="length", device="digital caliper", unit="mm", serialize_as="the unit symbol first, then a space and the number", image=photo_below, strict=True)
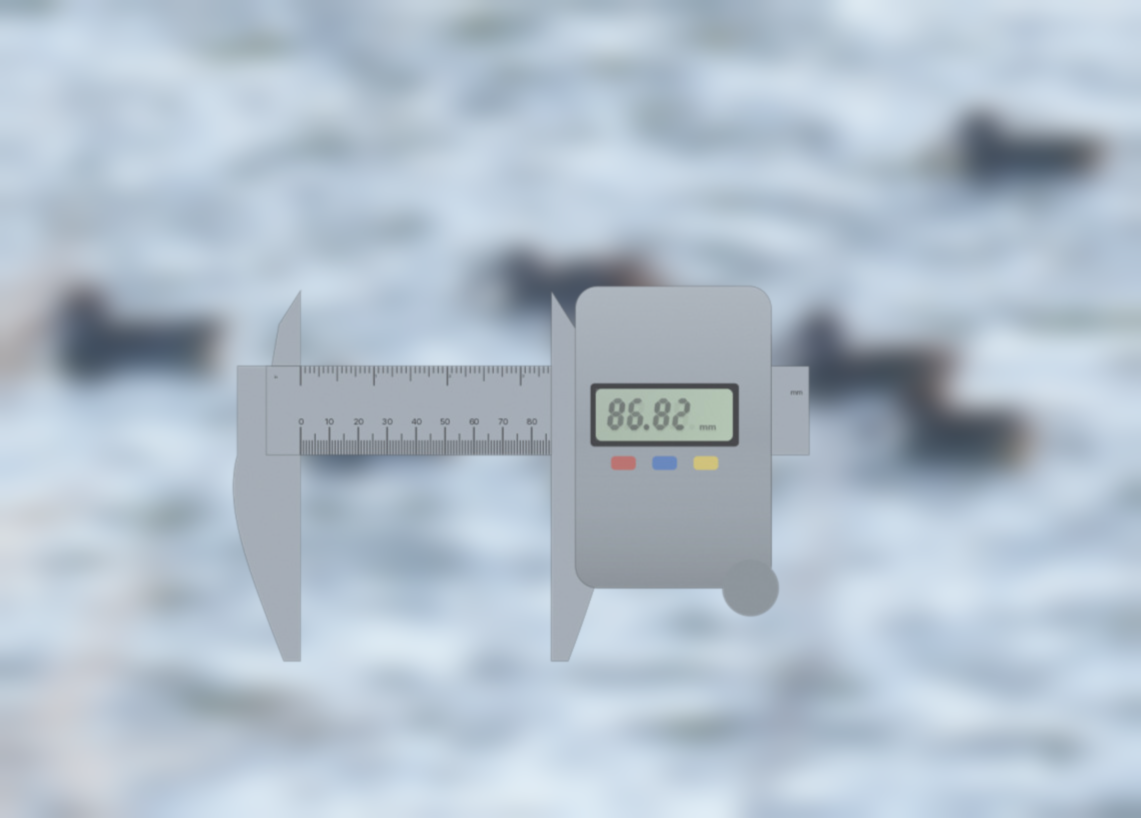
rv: mm 86.82
